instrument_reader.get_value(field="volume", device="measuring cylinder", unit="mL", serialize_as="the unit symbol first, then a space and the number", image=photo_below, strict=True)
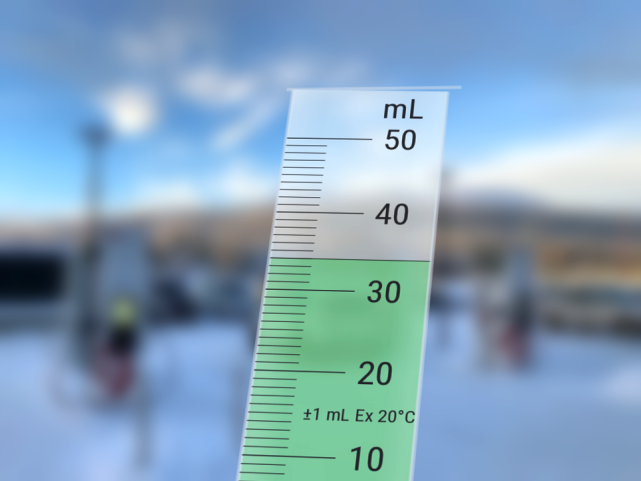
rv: mL 34
